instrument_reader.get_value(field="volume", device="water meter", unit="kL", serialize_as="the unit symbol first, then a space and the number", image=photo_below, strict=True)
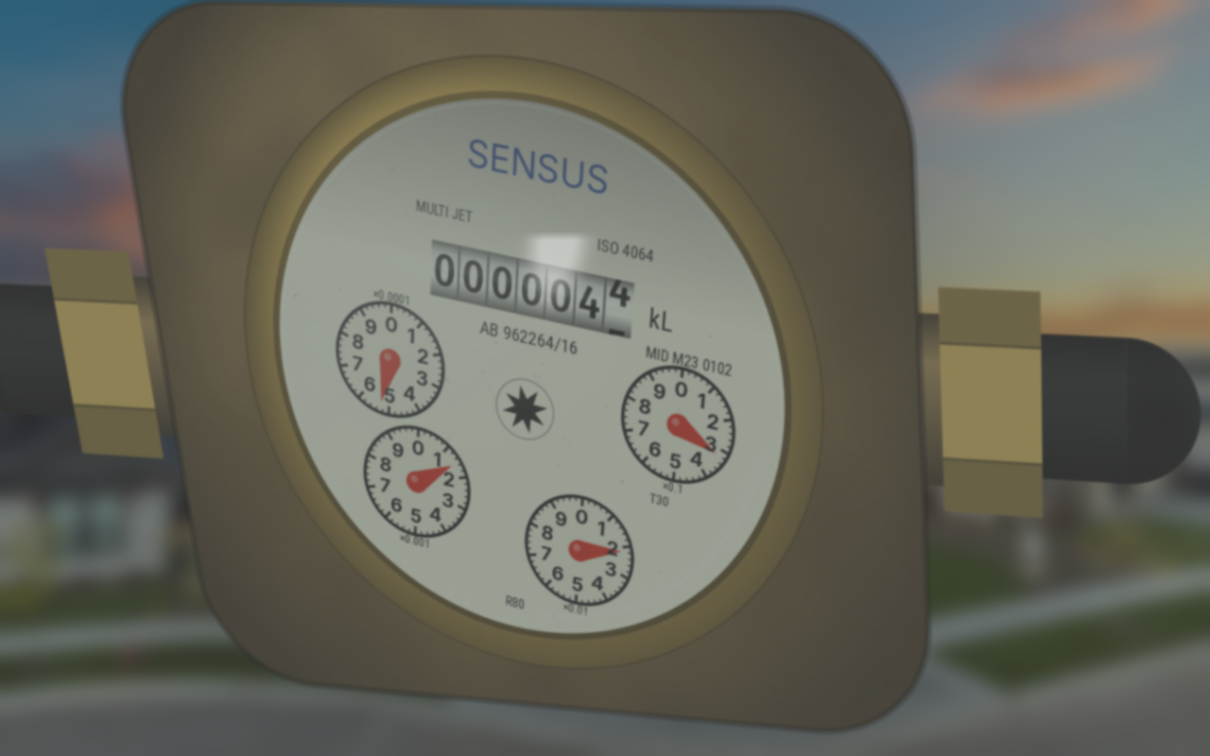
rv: kL 44.3215
